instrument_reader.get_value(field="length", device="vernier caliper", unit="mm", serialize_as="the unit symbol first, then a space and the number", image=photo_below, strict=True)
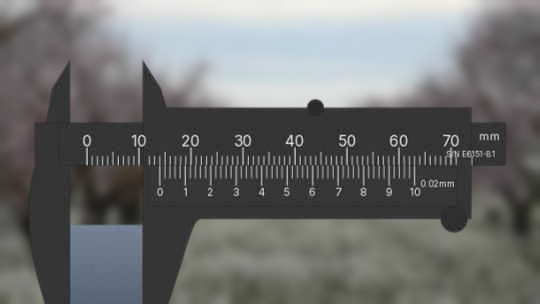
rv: mm 14.0
